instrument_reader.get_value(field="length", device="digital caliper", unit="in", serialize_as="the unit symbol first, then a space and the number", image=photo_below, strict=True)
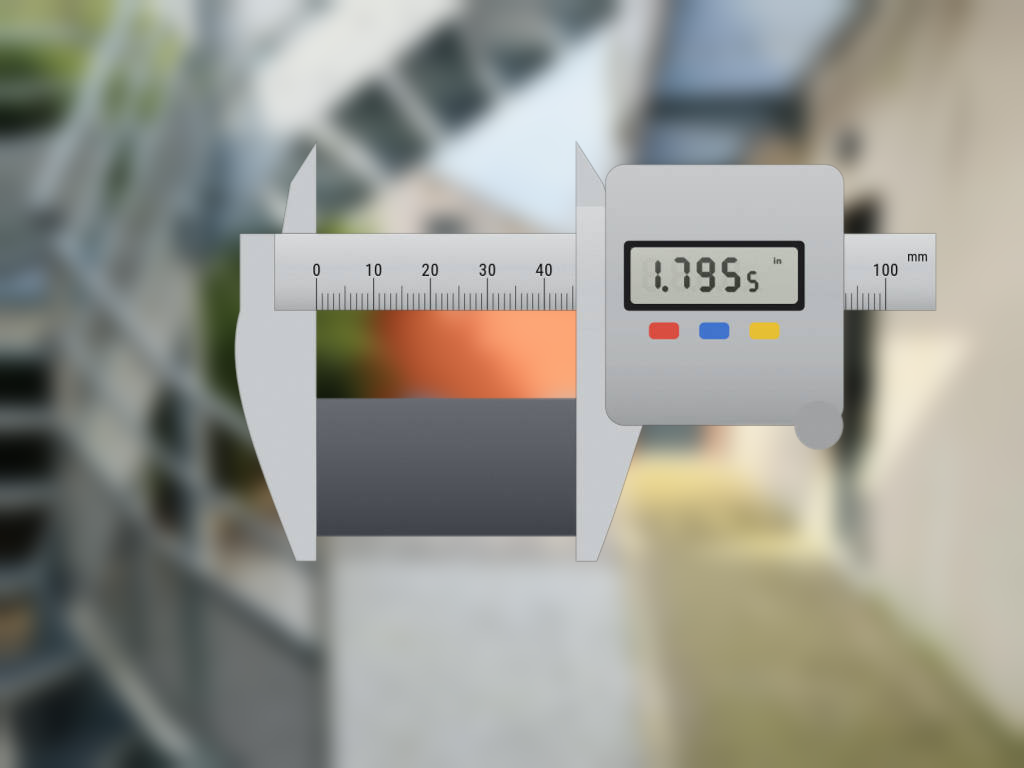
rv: in 1.7955
